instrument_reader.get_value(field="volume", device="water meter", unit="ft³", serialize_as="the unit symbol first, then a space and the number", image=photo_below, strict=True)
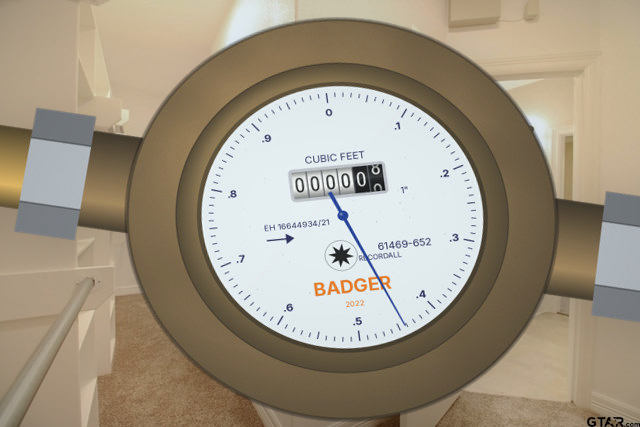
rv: ft³ 8.44
